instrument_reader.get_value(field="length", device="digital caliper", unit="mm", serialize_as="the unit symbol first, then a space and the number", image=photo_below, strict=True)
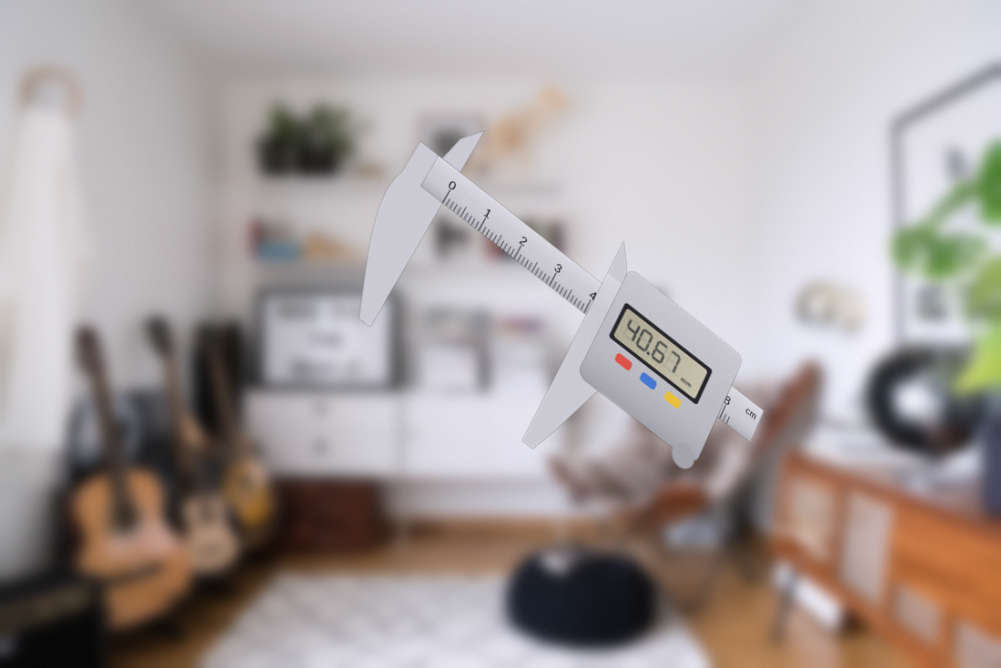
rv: mm 40.67
